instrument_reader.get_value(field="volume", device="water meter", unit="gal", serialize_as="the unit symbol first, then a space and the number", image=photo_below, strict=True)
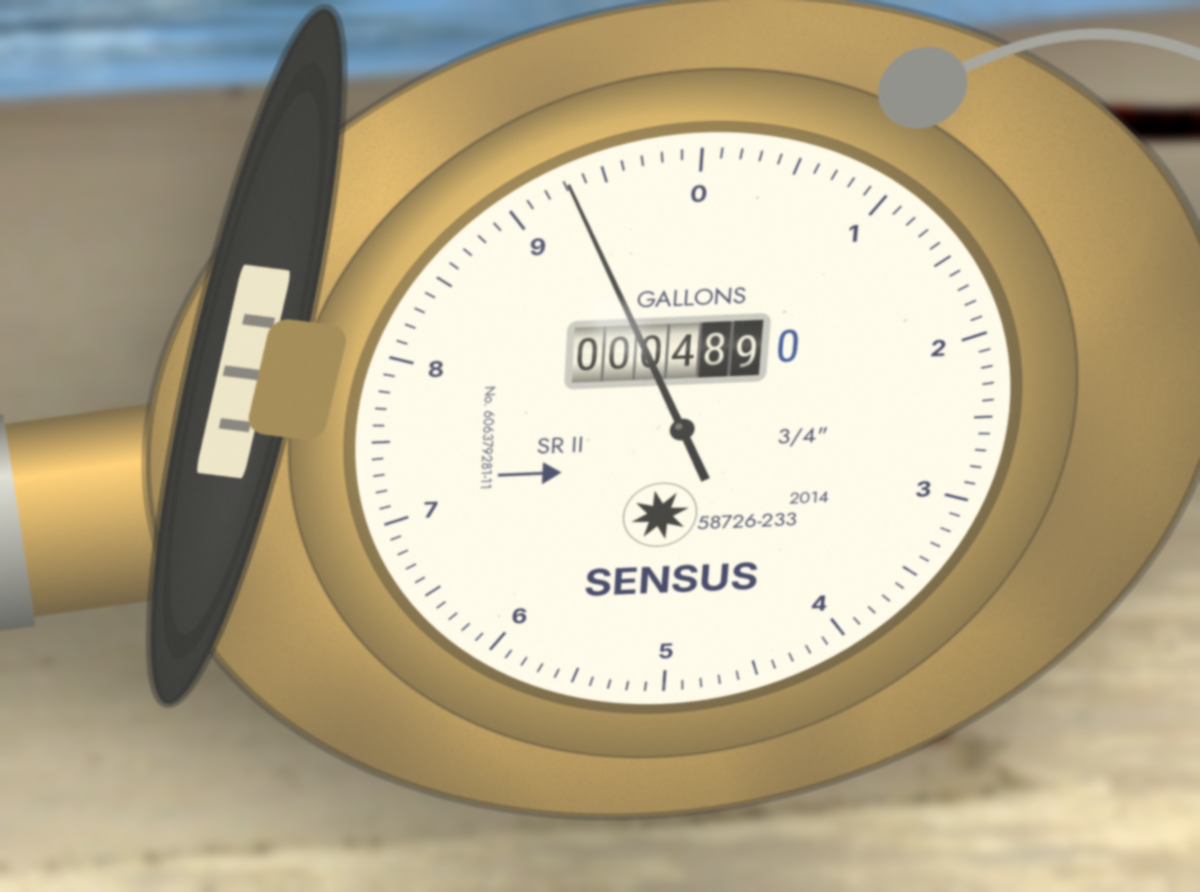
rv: gal 4889.3
